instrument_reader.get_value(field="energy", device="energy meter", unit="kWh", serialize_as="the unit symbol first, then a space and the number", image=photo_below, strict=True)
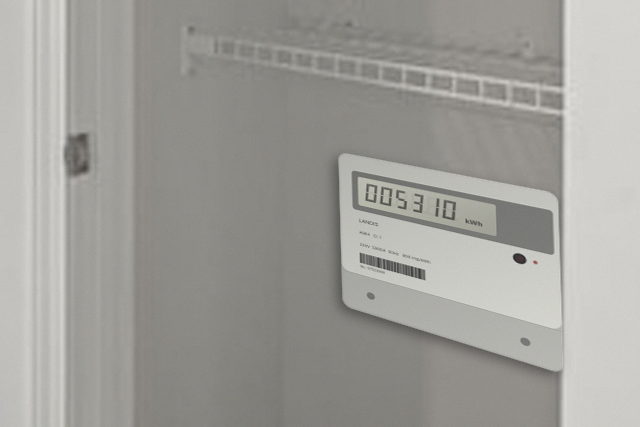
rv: kWh 5310
